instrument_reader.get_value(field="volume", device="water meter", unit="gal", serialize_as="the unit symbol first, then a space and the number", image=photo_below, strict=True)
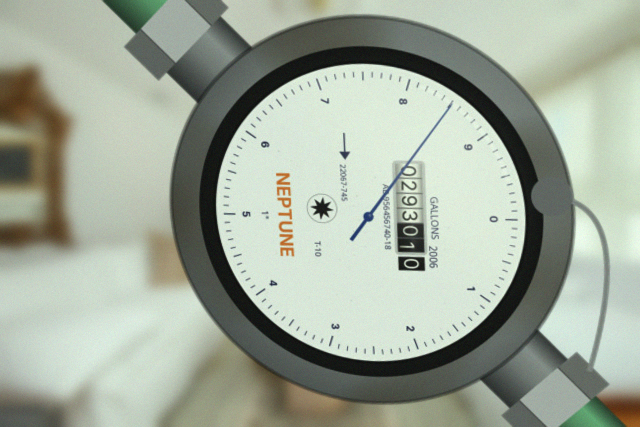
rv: gal 293008.5
